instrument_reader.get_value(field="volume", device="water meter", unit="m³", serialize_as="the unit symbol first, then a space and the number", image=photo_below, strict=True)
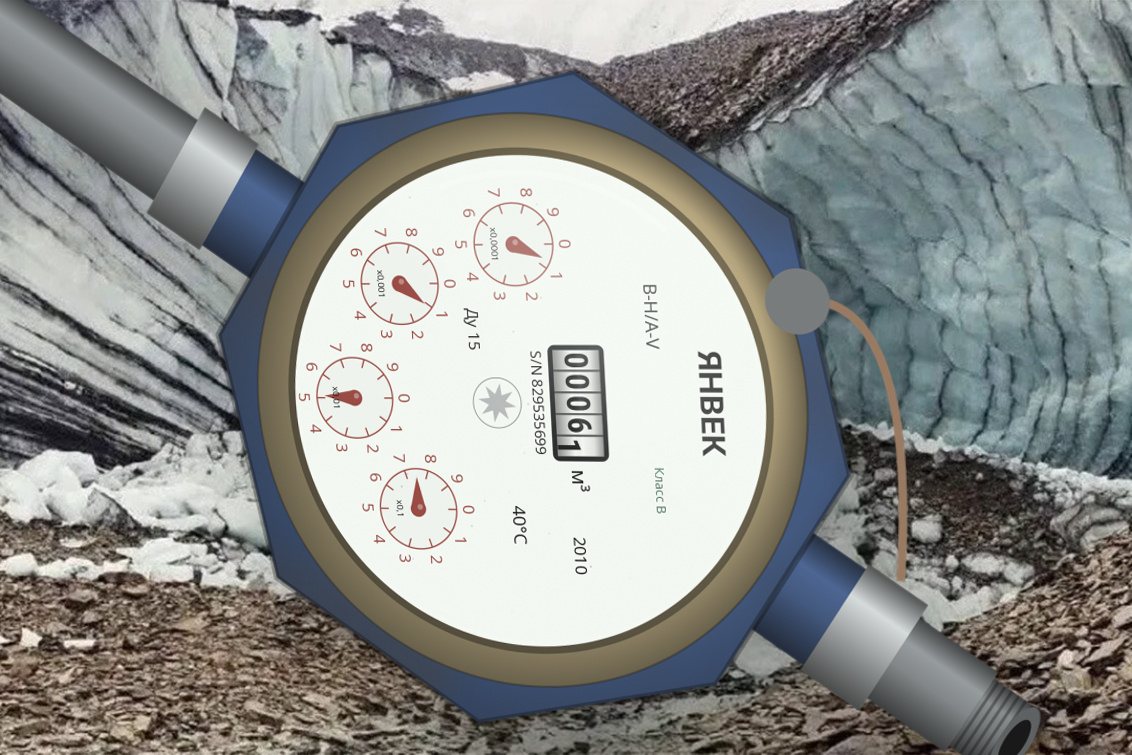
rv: m³ 60.7510
